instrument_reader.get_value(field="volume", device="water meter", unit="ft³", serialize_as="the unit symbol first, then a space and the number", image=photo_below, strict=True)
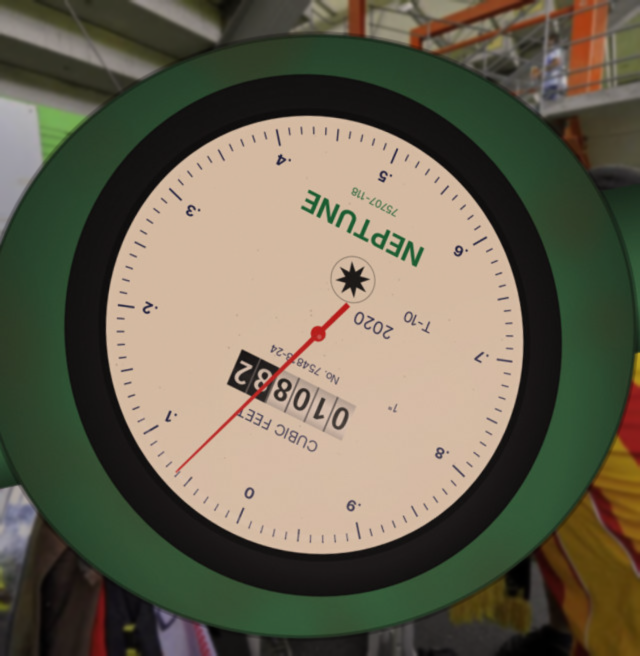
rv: ft³ 10882.06
